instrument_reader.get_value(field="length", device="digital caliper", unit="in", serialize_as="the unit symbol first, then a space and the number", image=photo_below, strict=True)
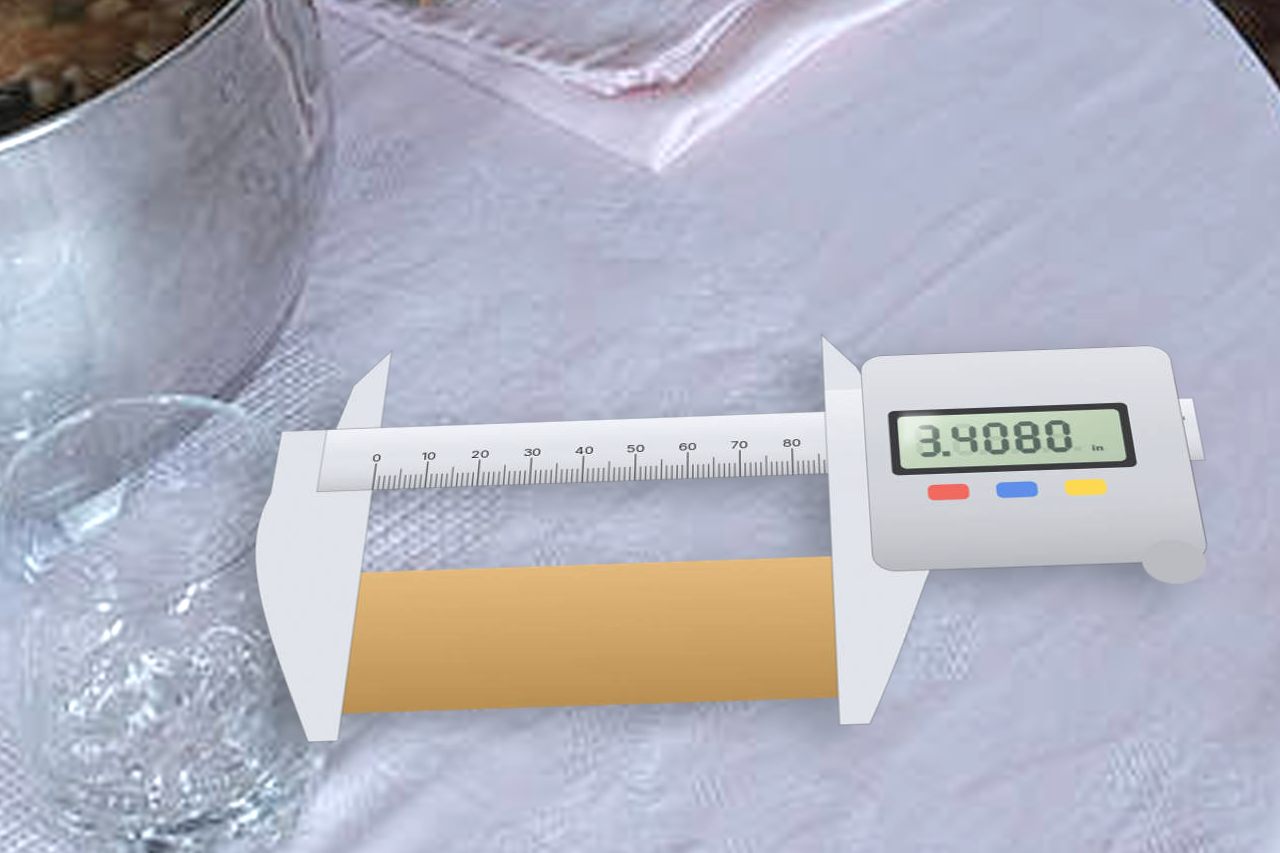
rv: in 3.4080
